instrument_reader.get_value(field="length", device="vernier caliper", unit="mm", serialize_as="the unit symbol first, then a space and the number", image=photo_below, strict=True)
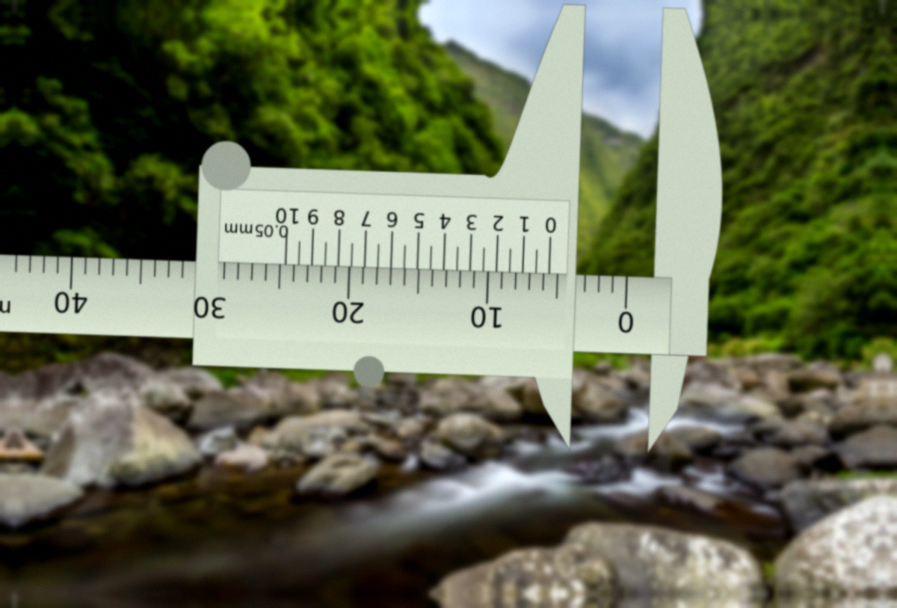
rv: mm 5.6
